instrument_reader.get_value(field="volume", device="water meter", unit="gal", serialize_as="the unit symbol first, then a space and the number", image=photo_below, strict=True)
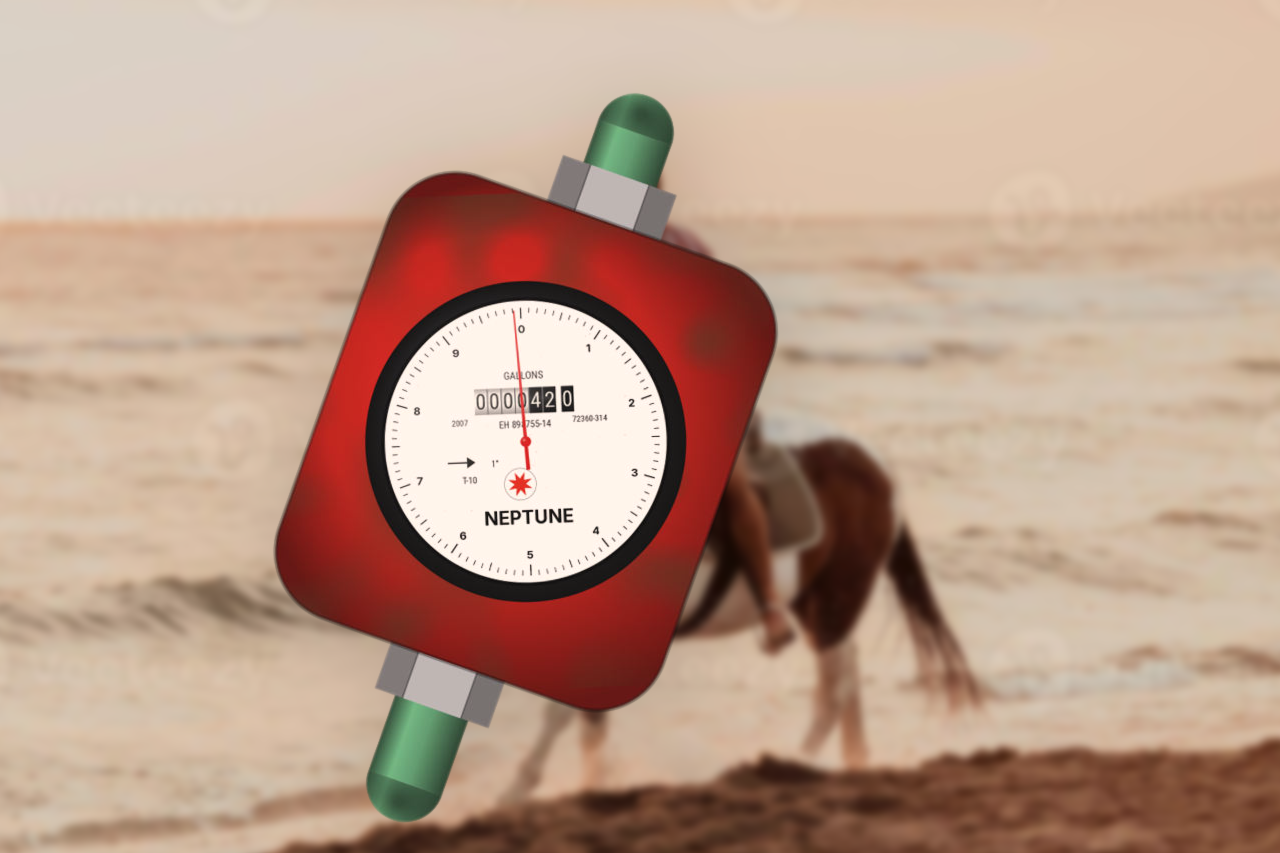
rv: gal 419.9
